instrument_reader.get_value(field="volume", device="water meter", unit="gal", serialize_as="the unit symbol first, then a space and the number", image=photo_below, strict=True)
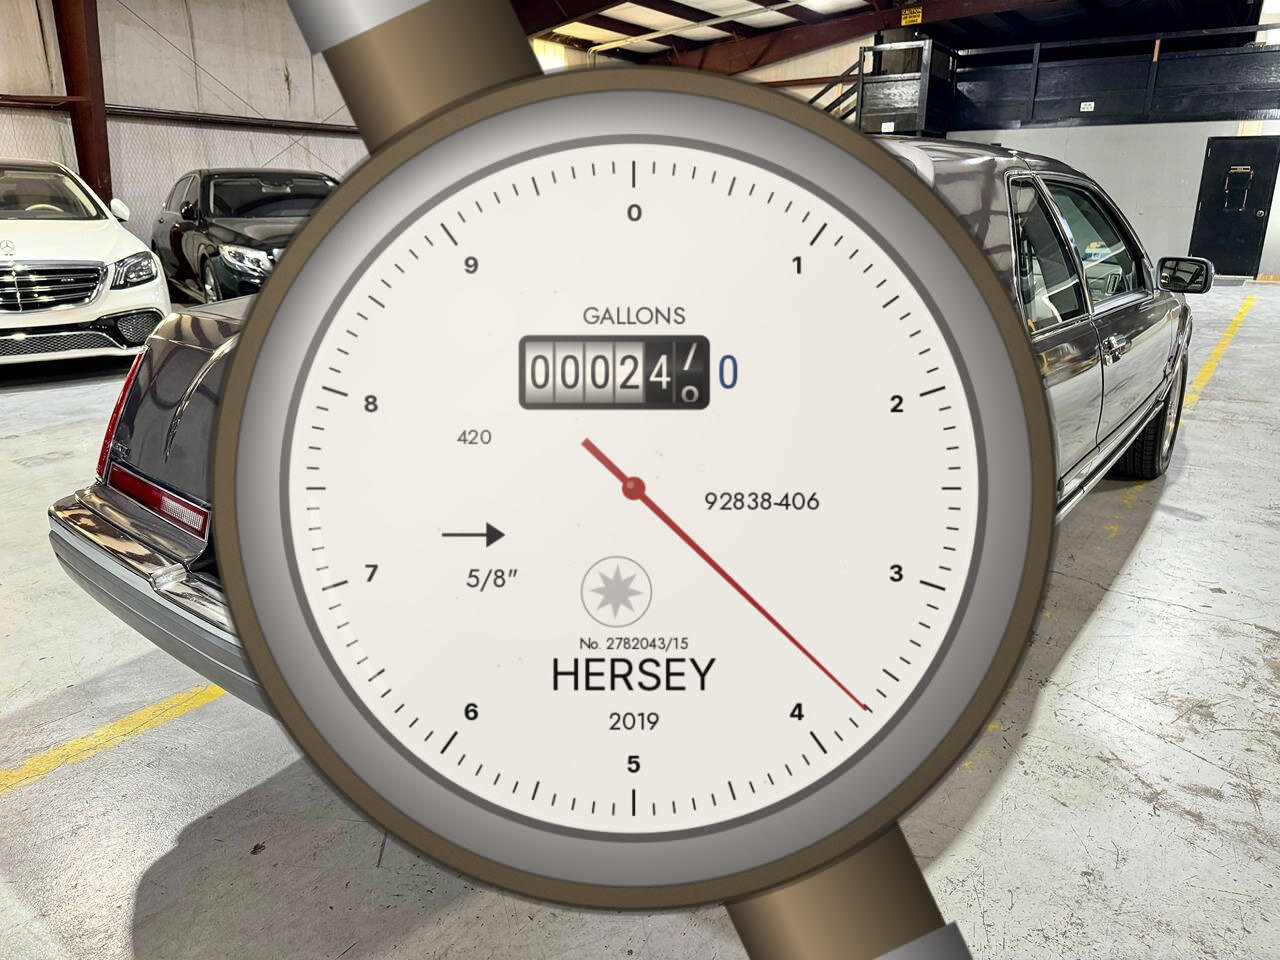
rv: gal 2473.7
